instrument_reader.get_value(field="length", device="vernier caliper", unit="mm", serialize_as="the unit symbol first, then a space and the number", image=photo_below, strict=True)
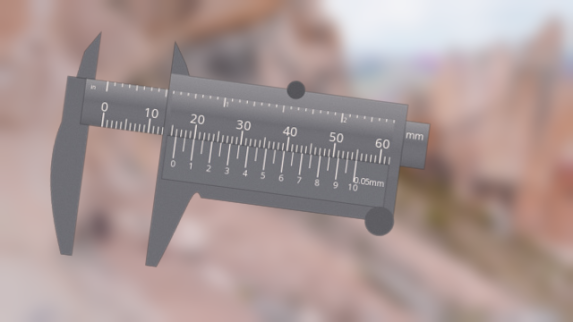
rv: mm 16.0
